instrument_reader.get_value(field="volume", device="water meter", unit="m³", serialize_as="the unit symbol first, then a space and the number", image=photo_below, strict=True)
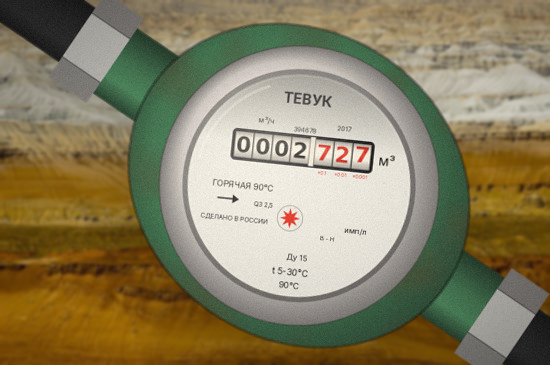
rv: m³ 2.727
